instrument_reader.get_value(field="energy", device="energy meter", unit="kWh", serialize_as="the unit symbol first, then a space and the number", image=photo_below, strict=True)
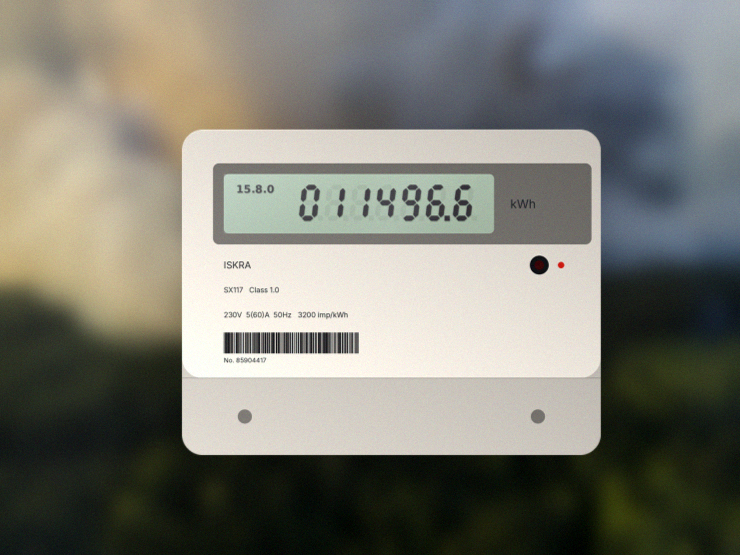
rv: kWh 11496.6
